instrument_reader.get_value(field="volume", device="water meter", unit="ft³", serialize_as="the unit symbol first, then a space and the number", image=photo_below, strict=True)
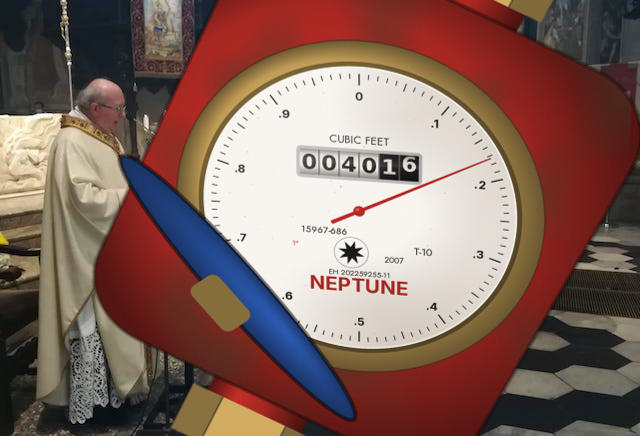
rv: ft³ 4016.17
